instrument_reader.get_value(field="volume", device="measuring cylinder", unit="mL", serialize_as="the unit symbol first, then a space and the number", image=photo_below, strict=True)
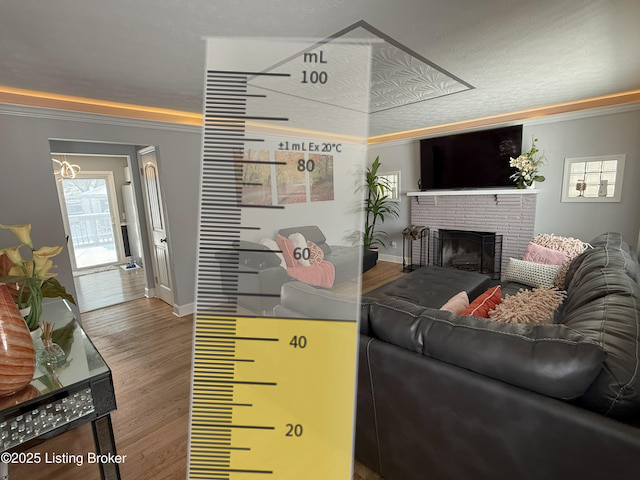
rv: mL 45
